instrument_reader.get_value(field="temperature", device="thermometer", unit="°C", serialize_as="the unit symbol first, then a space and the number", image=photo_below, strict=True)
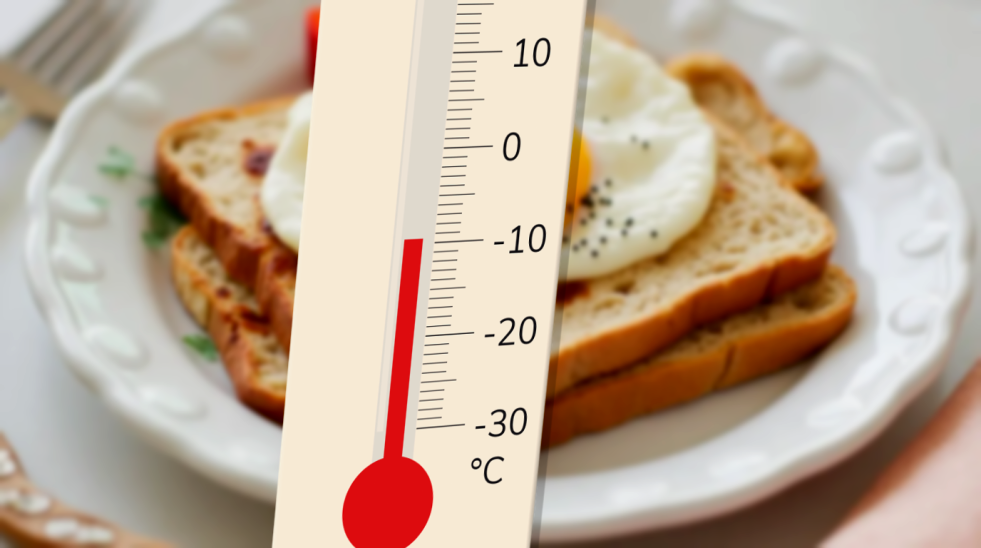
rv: °C -9.5
